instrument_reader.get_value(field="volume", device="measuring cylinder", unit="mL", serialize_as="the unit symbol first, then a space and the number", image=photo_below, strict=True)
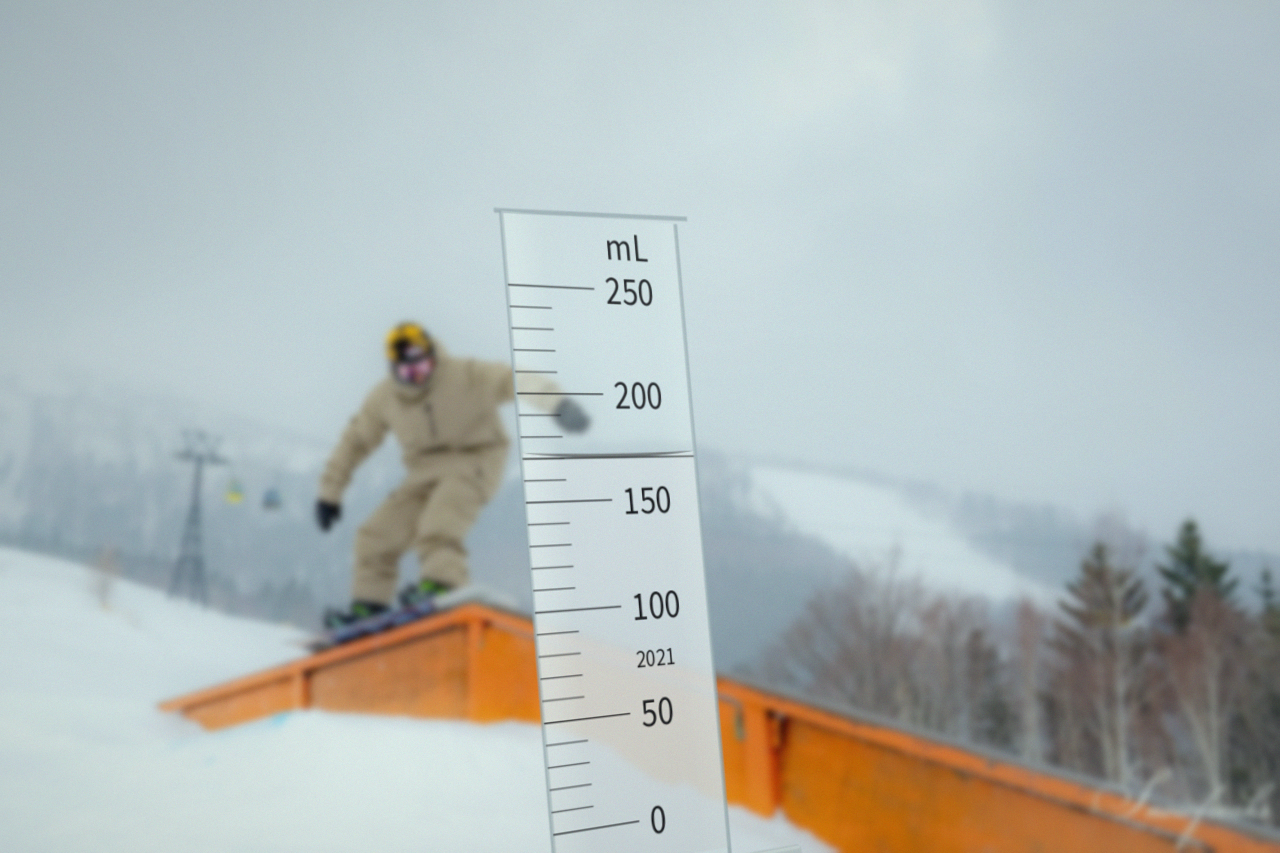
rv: mL 170
